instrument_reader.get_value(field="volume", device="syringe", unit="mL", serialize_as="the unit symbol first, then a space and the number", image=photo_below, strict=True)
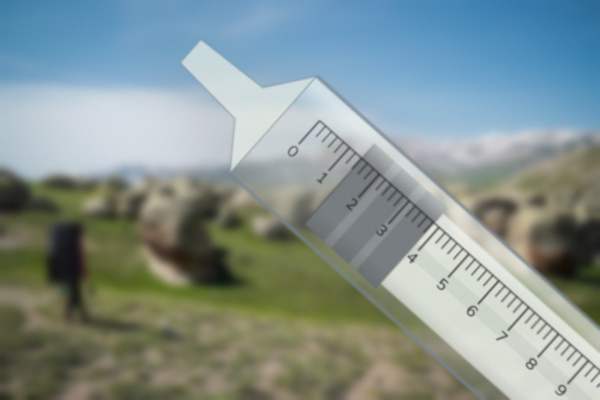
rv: mL 1.4
